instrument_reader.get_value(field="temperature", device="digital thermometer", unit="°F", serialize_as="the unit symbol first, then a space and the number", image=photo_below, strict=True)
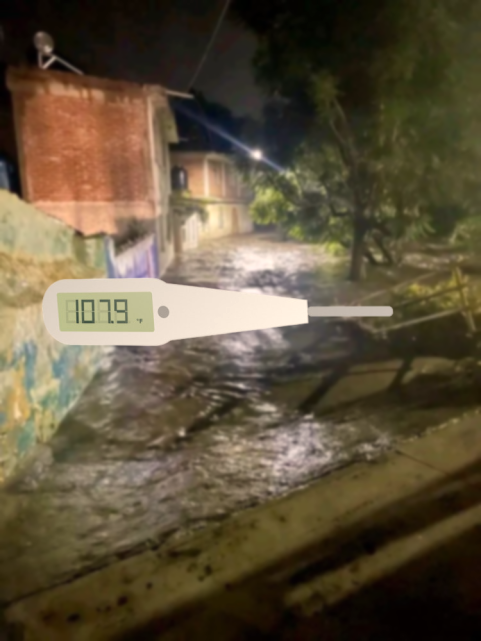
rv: °F 107.9
